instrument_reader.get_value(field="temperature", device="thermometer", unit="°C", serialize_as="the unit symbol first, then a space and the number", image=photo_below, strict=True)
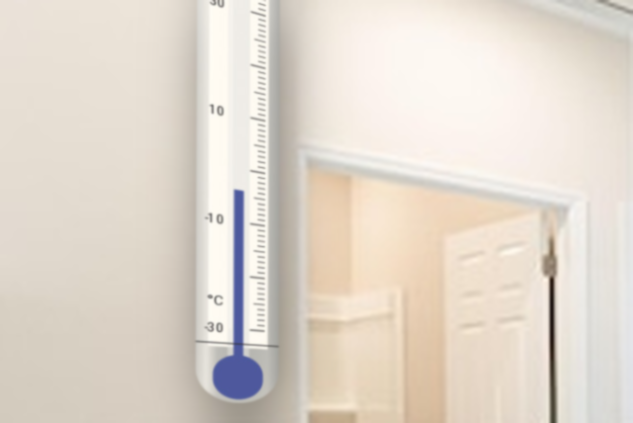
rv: °C -4
